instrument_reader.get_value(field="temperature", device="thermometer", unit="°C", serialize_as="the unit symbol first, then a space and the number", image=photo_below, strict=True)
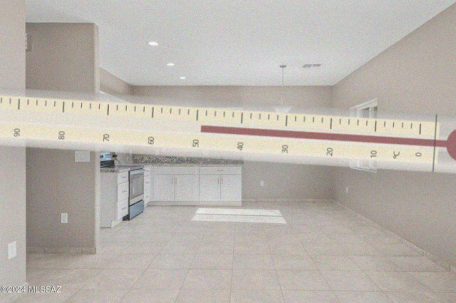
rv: °C 49
